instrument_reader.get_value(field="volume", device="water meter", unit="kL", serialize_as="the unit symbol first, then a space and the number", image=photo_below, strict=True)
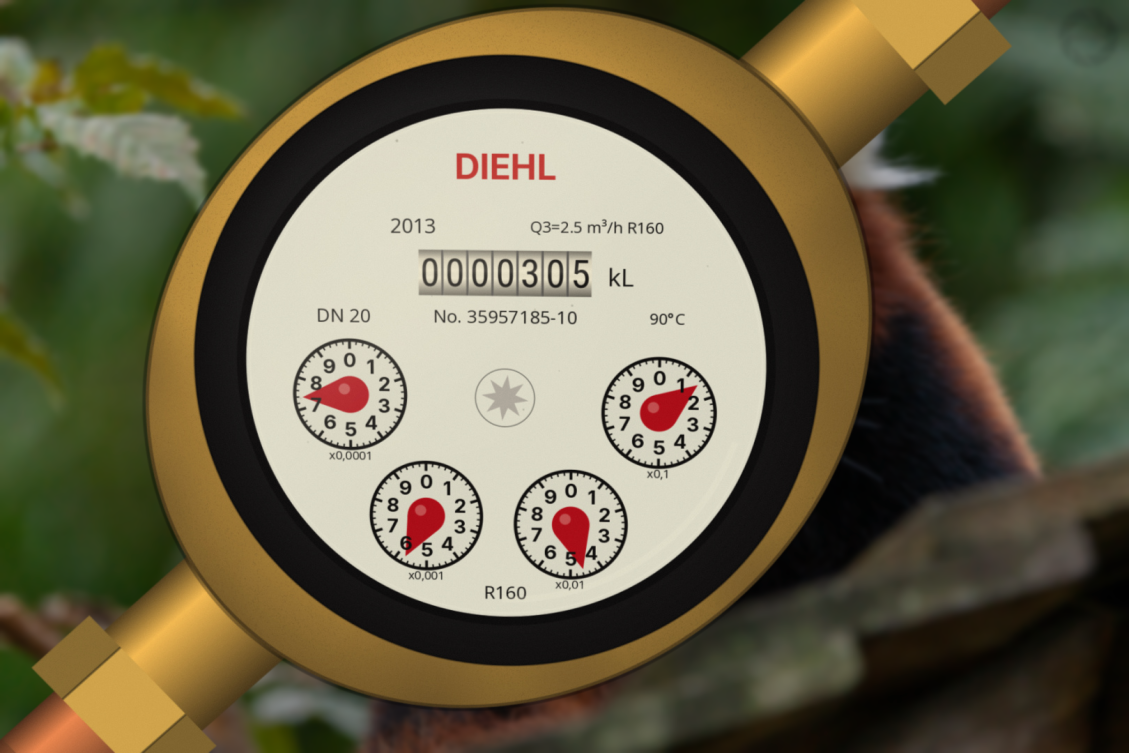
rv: kL 305.1457
